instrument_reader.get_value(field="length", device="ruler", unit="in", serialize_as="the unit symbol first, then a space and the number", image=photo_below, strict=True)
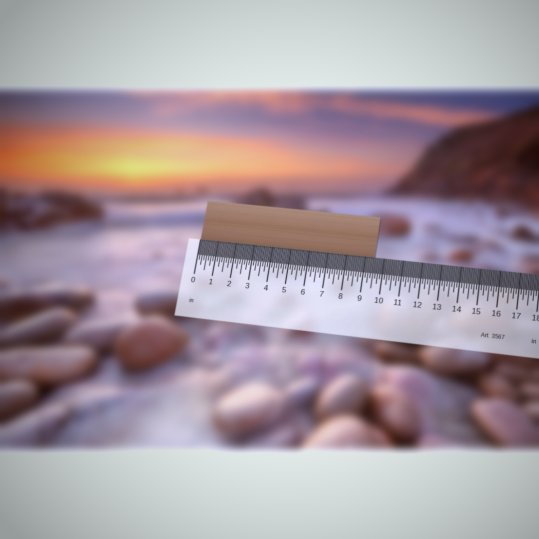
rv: in 9.5
